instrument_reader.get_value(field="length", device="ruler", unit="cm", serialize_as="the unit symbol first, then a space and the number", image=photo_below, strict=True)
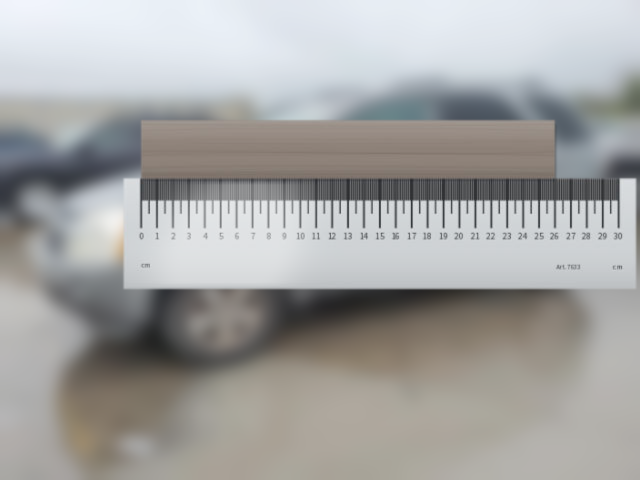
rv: cm 26
